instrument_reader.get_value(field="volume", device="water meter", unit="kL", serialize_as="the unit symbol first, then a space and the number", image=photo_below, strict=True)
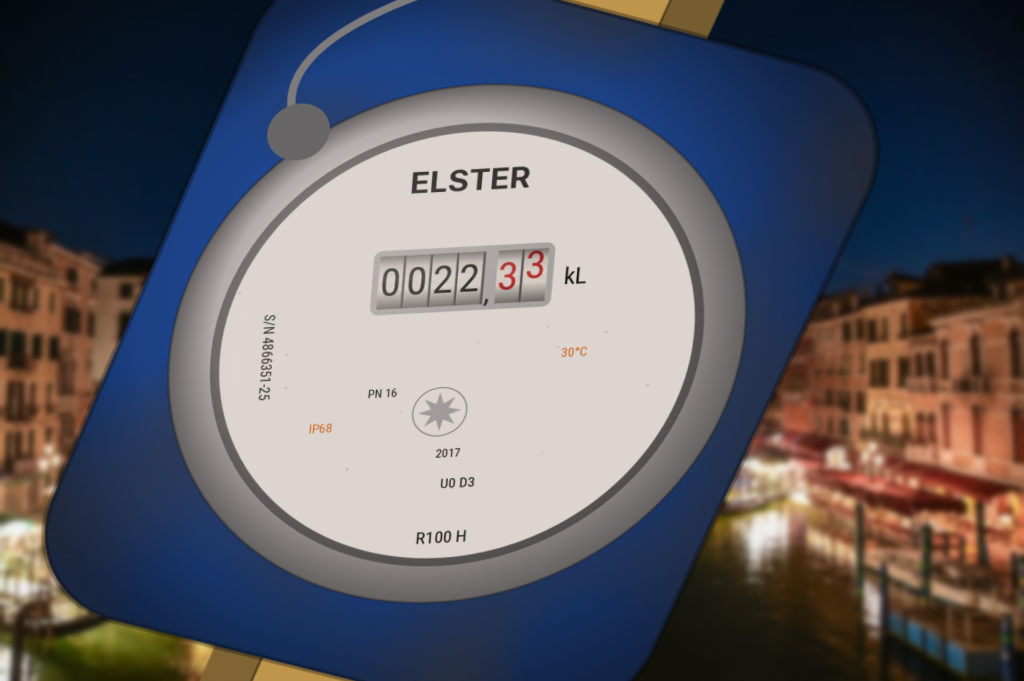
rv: kL 22.33
